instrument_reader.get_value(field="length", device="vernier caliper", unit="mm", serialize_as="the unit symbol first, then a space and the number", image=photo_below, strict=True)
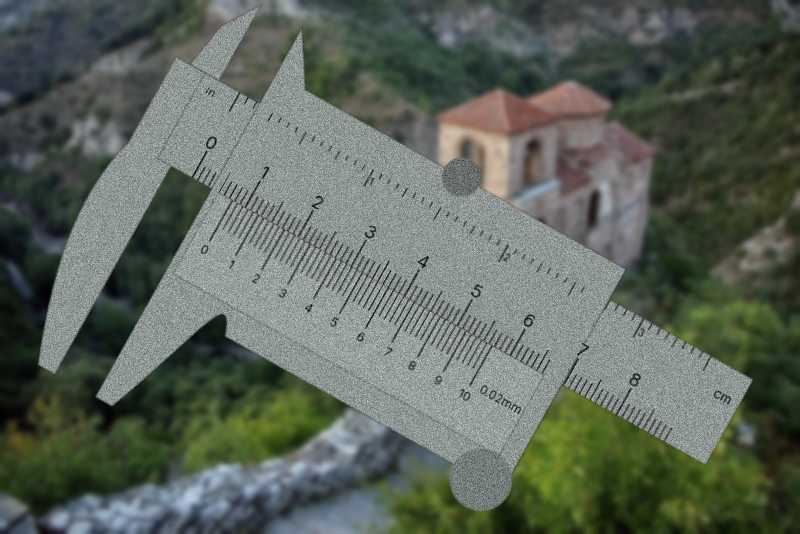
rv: mm 7.6
